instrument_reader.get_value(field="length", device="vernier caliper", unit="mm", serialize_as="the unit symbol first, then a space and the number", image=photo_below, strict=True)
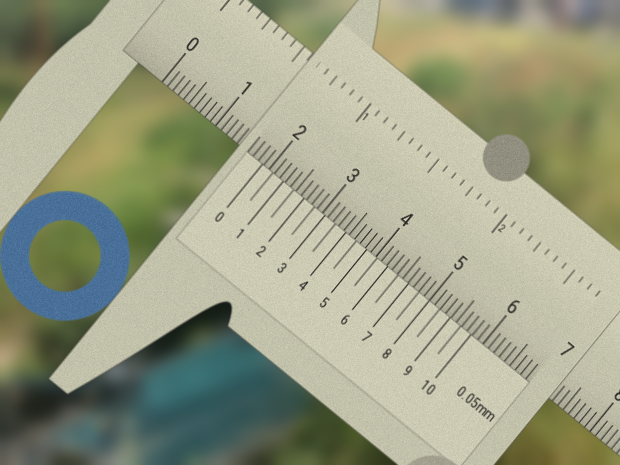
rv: mm 18.8
